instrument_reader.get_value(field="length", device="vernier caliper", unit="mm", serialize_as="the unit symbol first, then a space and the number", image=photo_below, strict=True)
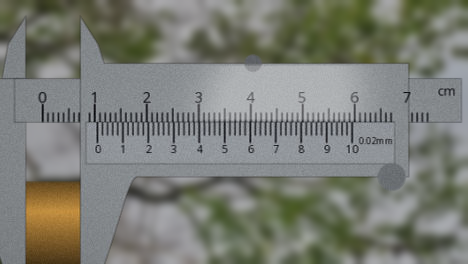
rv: mm 10.5
